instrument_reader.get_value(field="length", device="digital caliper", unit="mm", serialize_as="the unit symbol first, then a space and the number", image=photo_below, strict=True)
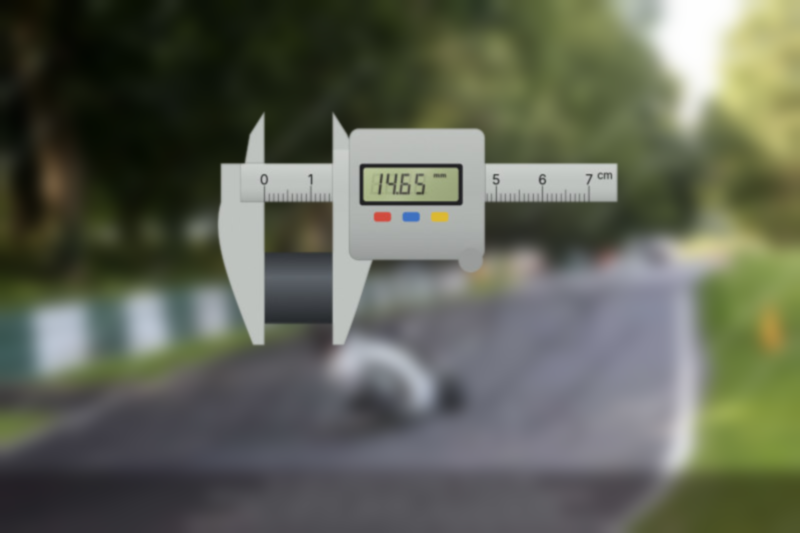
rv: mm 14.65
